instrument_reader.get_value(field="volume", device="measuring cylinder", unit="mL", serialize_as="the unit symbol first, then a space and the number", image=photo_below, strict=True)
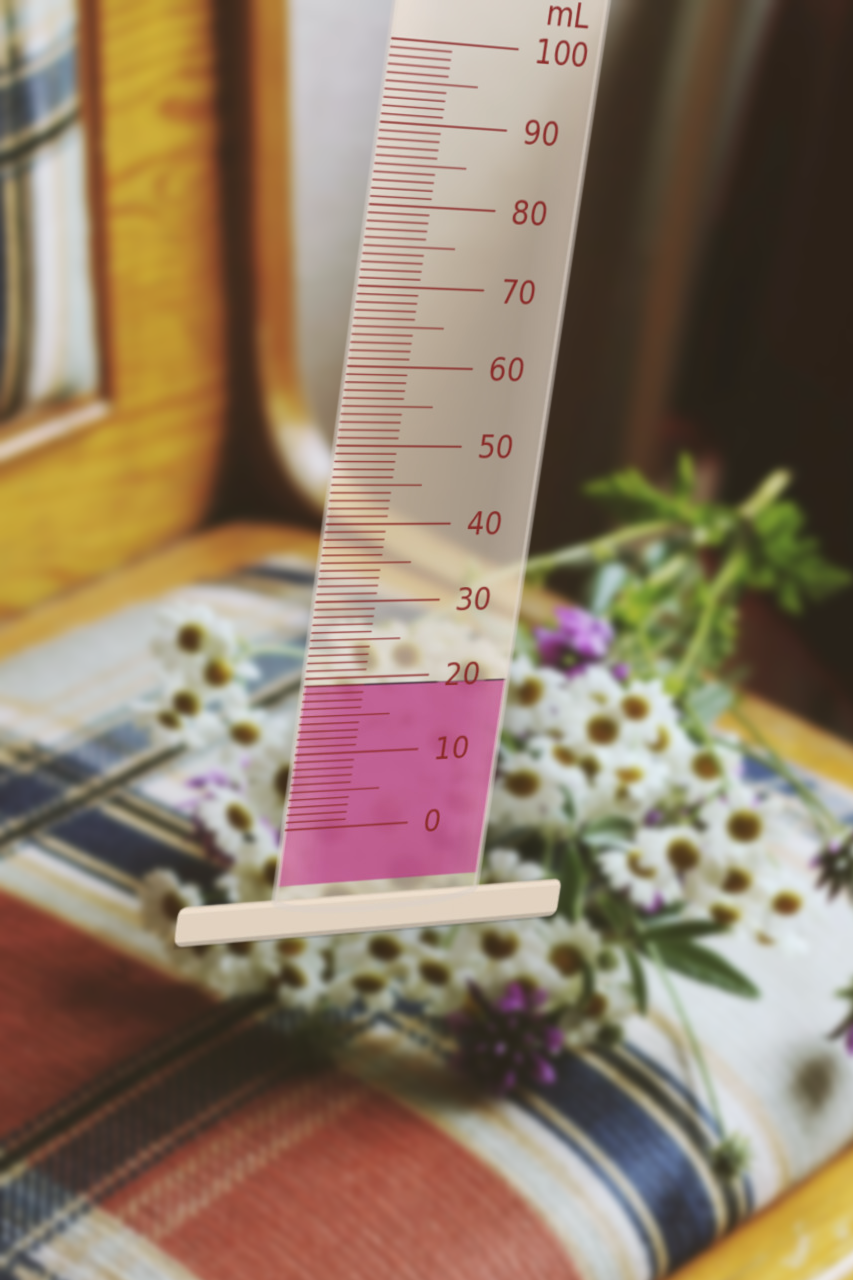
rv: mL 19
